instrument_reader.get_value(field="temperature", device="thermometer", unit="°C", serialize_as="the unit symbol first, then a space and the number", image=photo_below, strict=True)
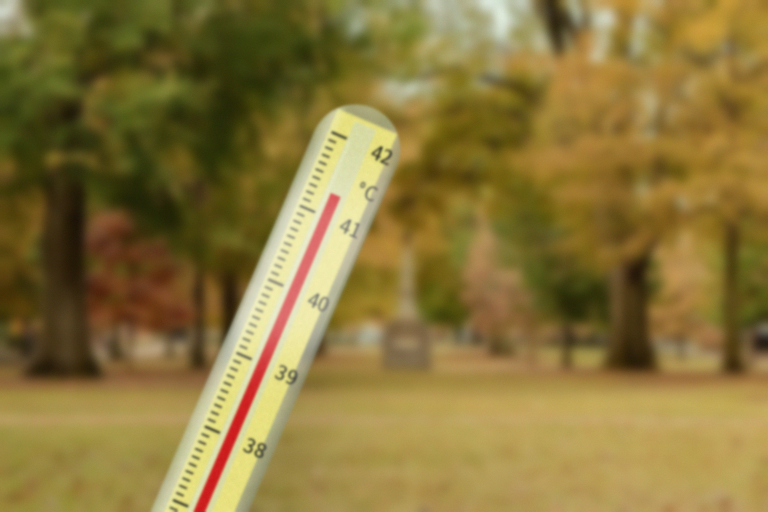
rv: °C 41.3
